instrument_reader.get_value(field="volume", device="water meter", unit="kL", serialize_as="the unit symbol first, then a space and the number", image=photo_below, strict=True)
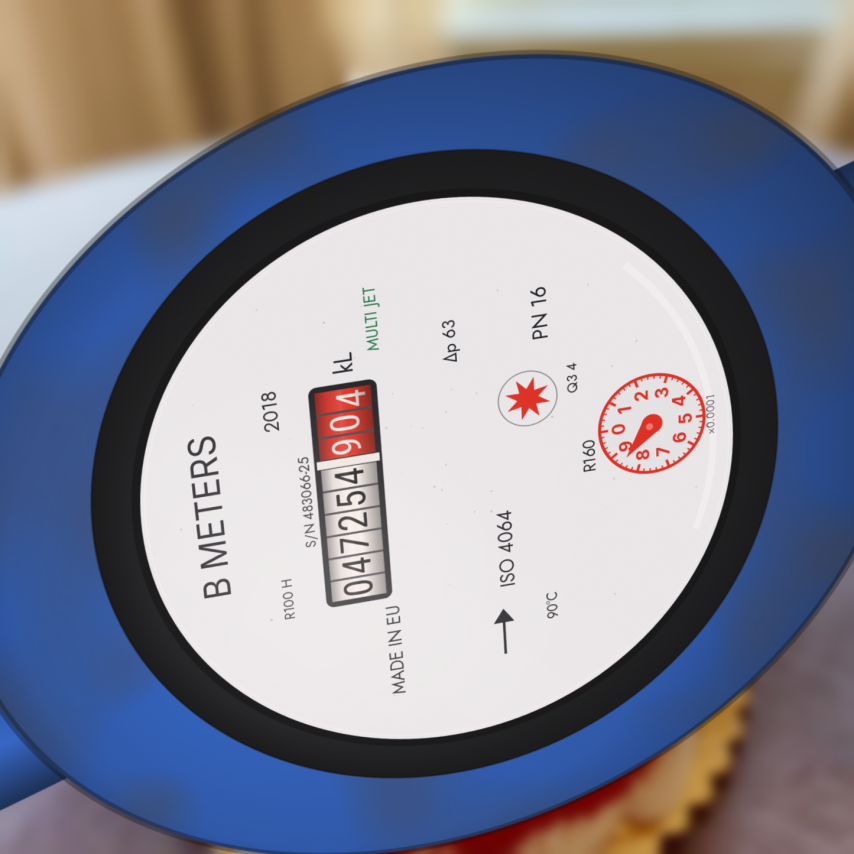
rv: kL 47254.9038
